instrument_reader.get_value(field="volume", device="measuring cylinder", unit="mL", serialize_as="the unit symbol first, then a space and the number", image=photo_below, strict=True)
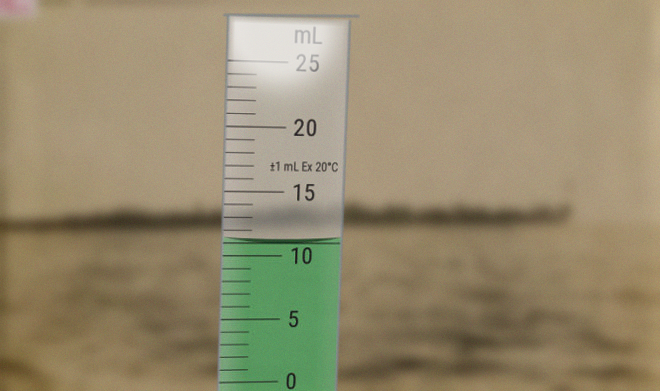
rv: mL 11
